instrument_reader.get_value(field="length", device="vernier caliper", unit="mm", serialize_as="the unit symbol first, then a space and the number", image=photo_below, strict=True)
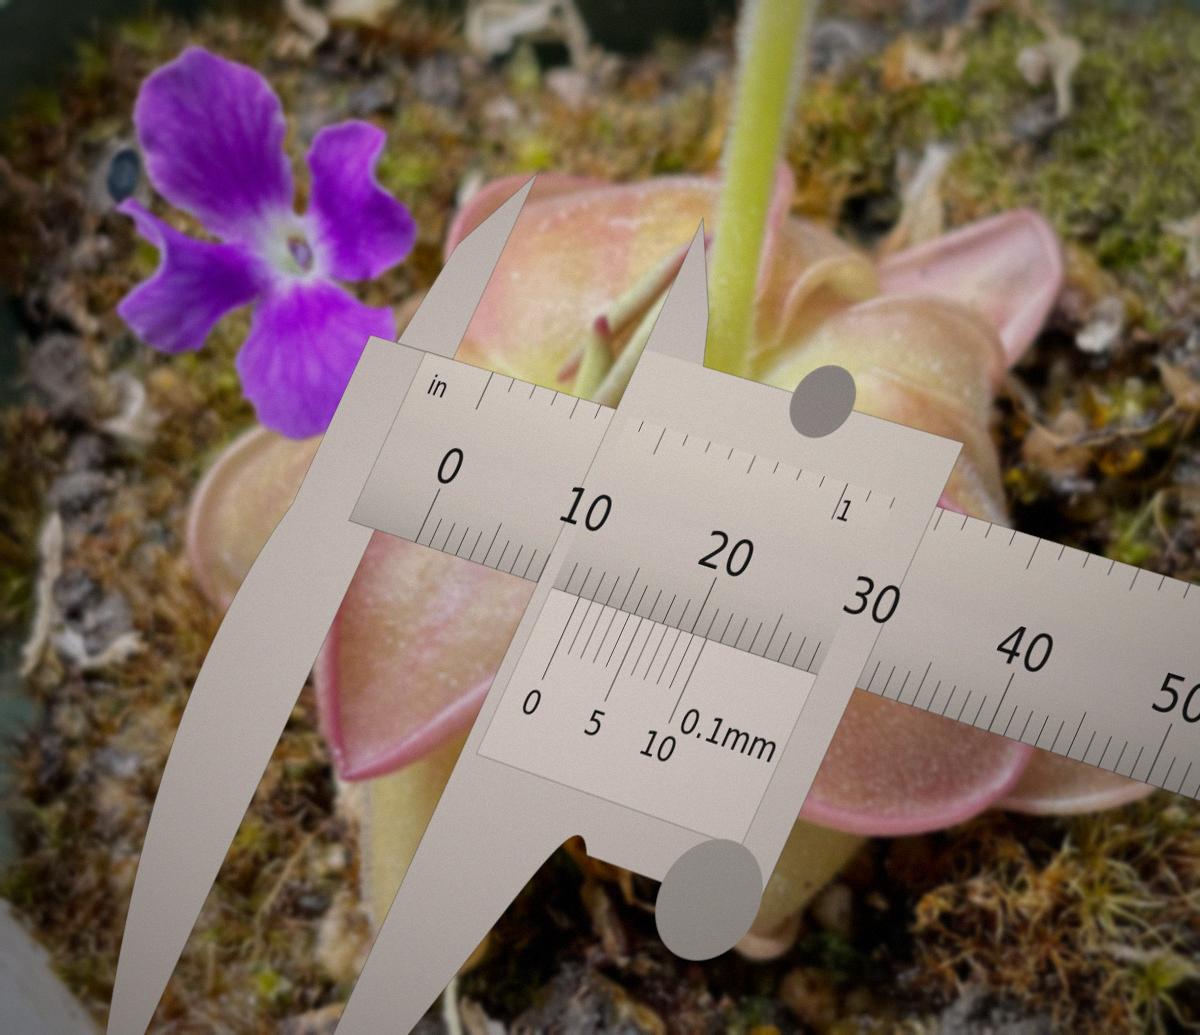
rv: mm 12.1
